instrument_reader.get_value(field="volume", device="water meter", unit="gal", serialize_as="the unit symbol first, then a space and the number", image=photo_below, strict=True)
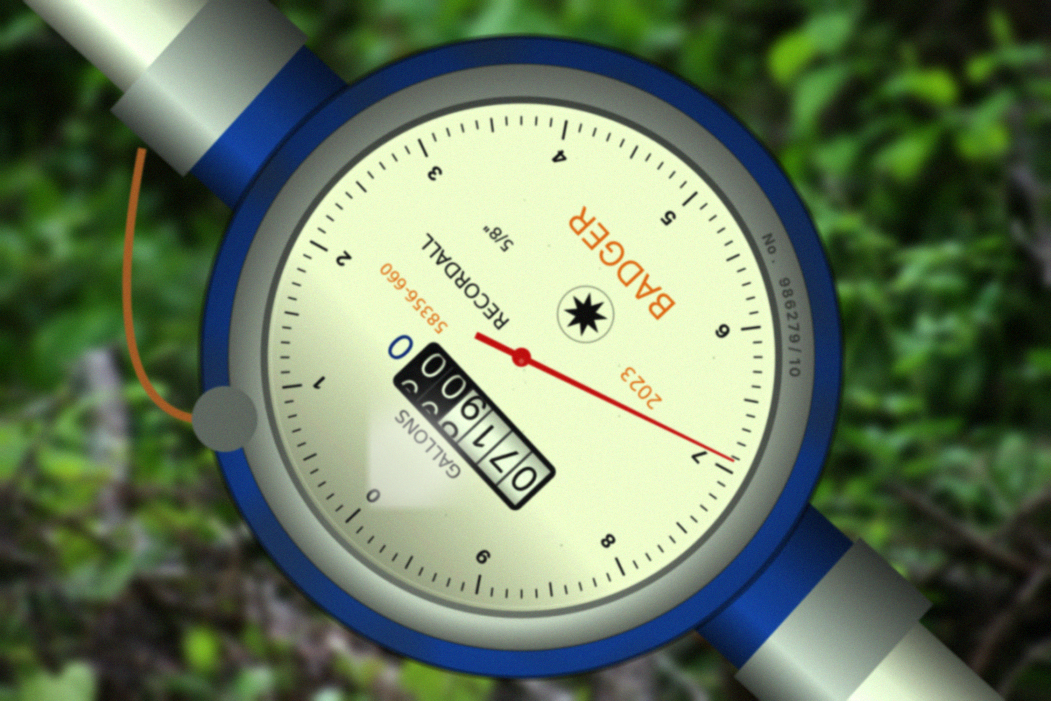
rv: gal 718996.9
